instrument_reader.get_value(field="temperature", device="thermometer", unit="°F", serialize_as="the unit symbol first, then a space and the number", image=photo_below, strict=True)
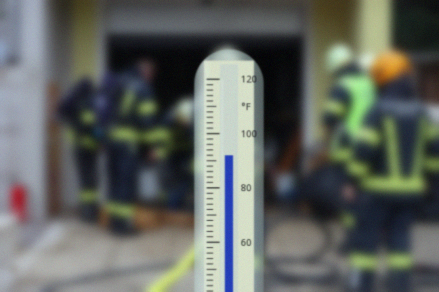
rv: °F 92
